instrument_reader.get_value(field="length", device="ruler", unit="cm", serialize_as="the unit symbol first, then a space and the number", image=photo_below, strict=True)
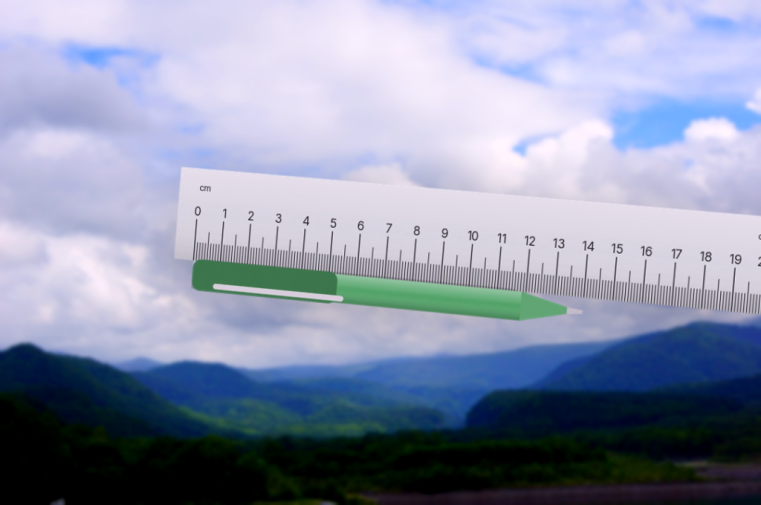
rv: cm 14
